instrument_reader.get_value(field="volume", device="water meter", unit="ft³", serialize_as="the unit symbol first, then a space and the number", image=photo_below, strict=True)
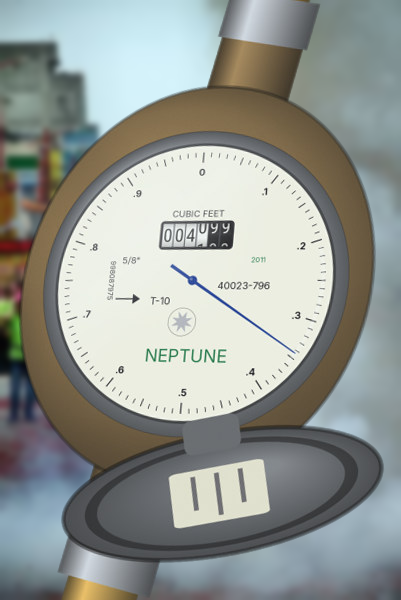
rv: ft³ 4099.34
